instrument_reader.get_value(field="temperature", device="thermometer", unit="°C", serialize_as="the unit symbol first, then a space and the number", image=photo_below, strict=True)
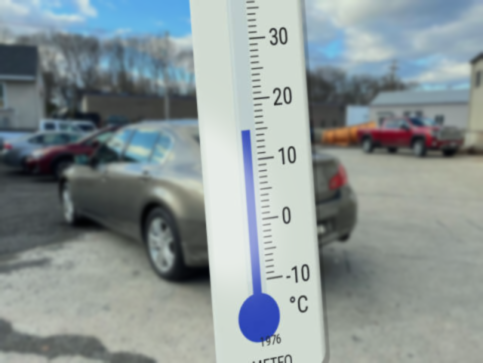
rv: °C 15
